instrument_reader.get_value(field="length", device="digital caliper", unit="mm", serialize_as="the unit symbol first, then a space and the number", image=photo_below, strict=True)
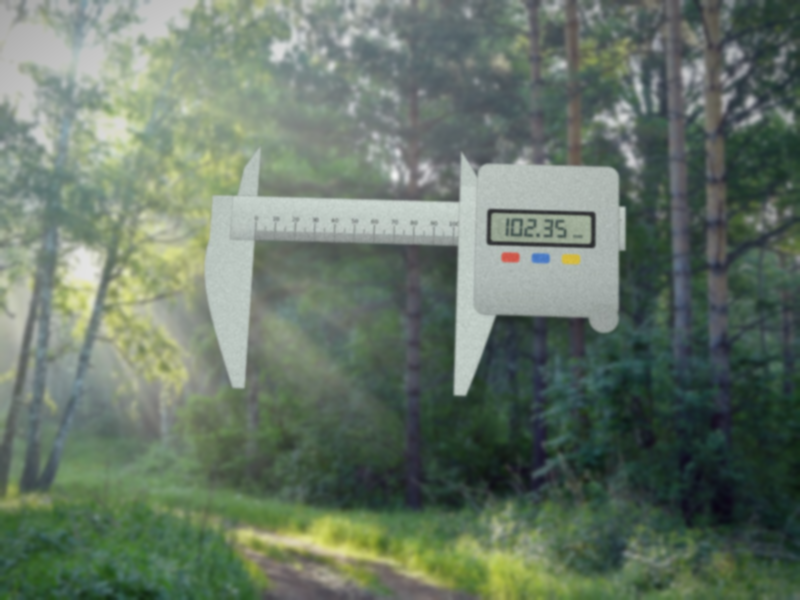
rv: mm 102.35
